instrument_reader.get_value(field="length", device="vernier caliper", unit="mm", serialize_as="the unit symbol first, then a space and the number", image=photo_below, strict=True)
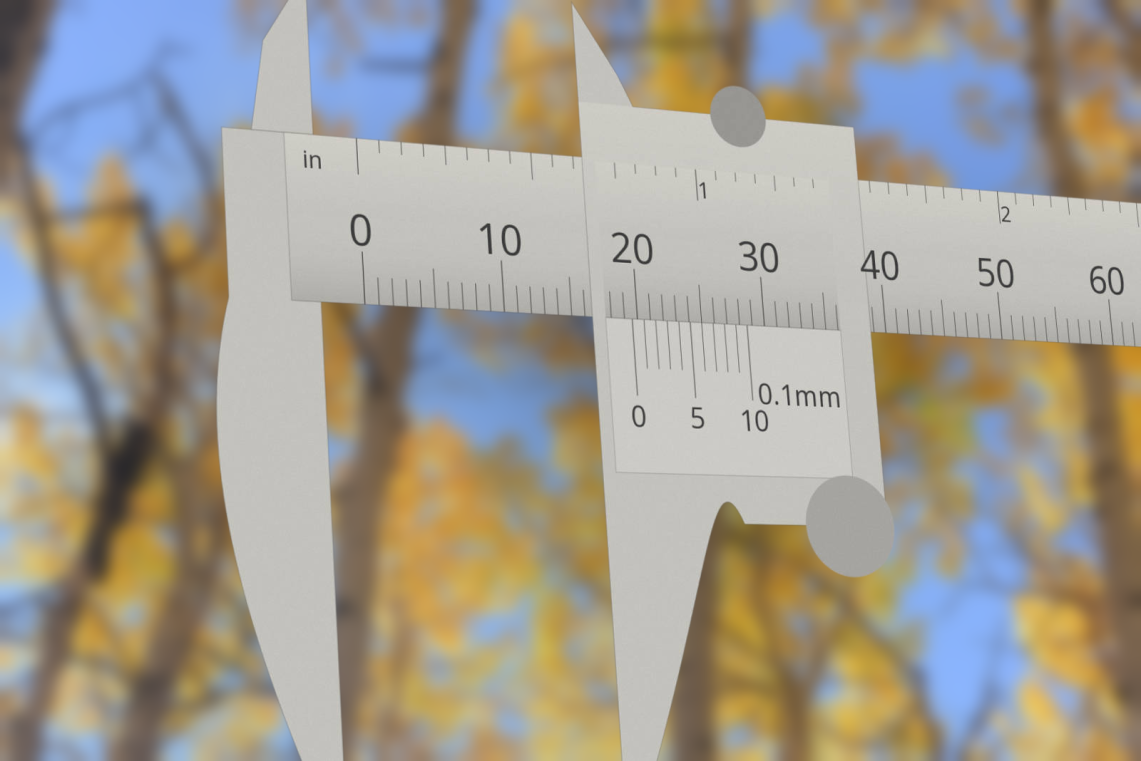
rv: mm 19.6
